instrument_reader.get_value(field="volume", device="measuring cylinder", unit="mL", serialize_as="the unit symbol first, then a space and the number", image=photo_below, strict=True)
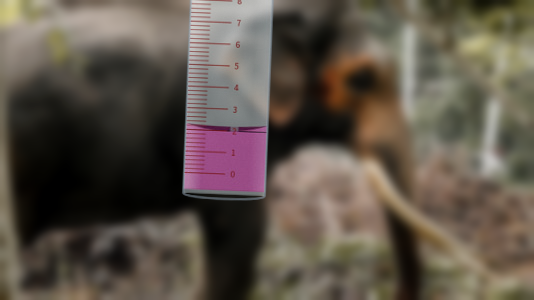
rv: mL 2
